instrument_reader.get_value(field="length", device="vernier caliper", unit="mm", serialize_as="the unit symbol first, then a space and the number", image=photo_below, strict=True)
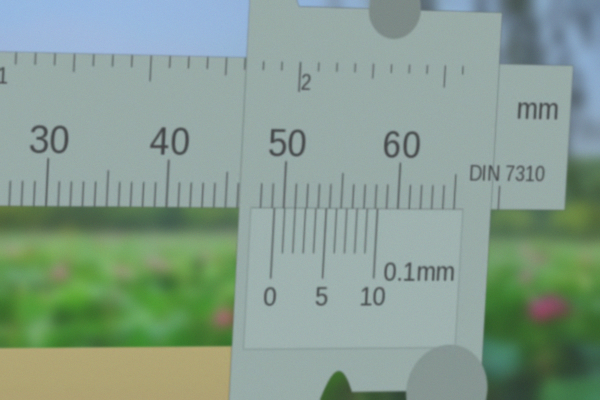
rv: mm 49.2
